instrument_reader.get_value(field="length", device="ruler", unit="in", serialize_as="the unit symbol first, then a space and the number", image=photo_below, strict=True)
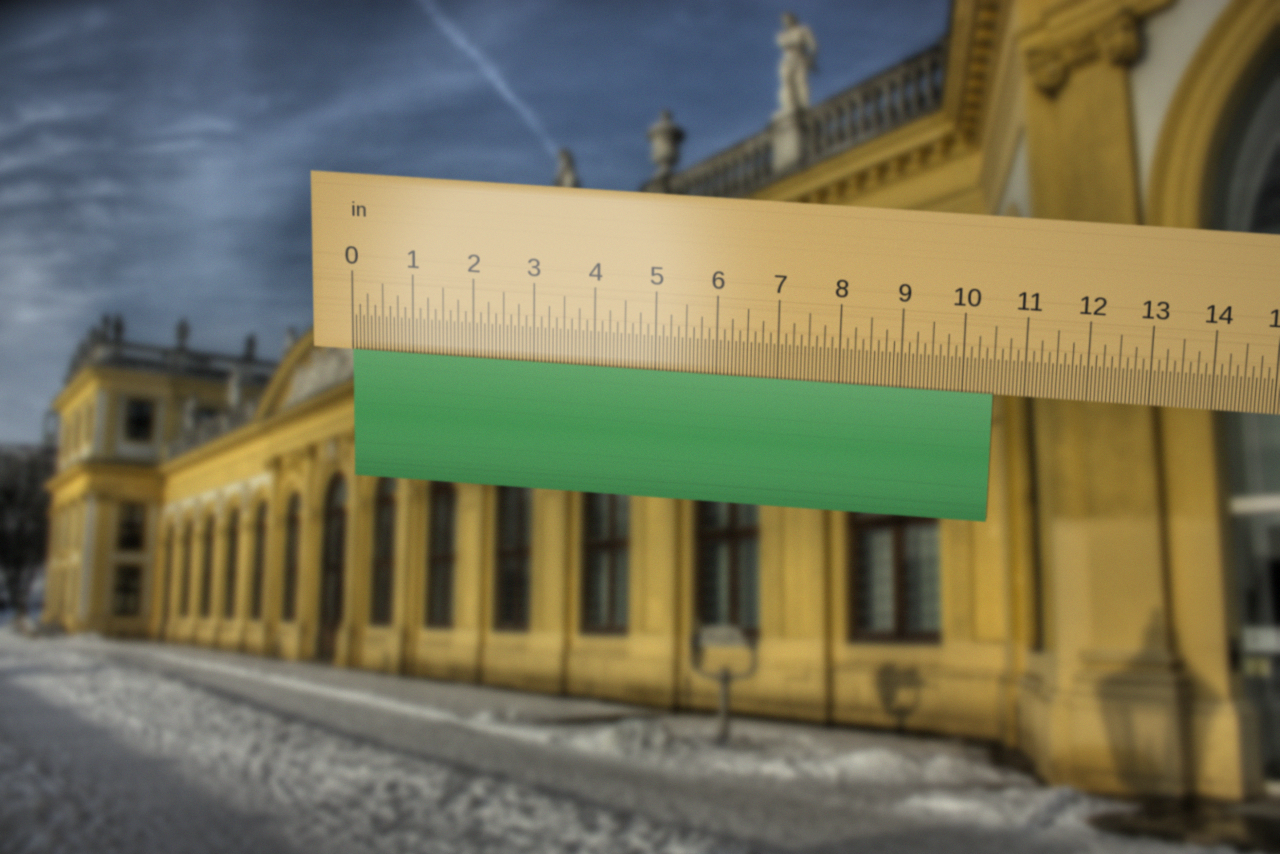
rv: in 10.5
